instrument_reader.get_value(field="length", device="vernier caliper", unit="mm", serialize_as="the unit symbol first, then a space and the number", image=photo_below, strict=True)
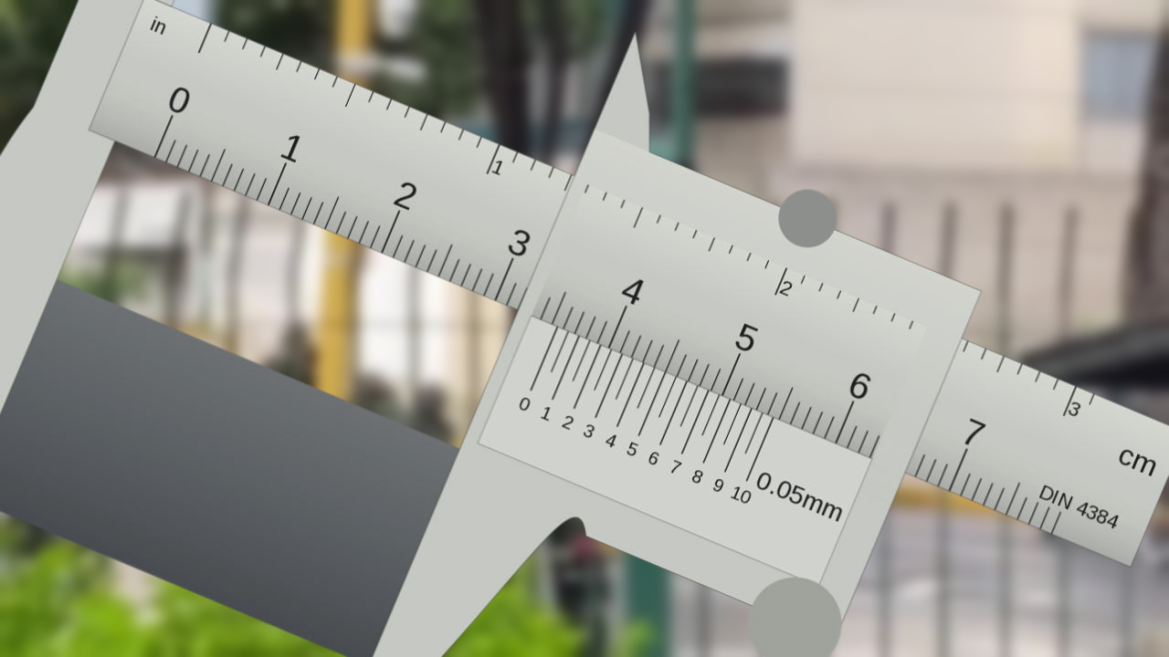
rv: mm 35.5
